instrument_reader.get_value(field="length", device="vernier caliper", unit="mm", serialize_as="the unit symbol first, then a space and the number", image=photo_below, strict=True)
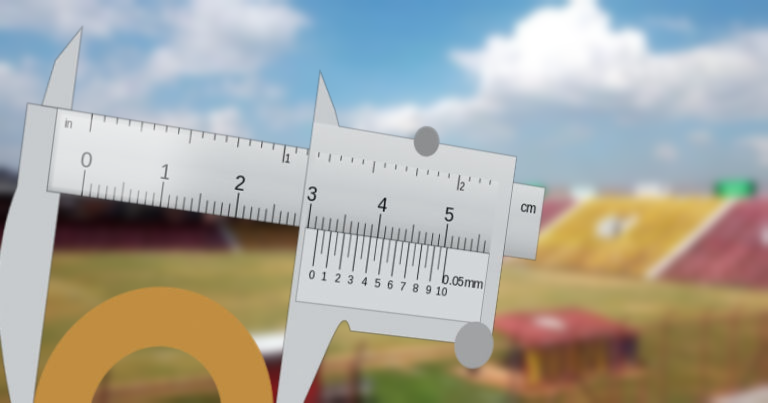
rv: mm 31.4
